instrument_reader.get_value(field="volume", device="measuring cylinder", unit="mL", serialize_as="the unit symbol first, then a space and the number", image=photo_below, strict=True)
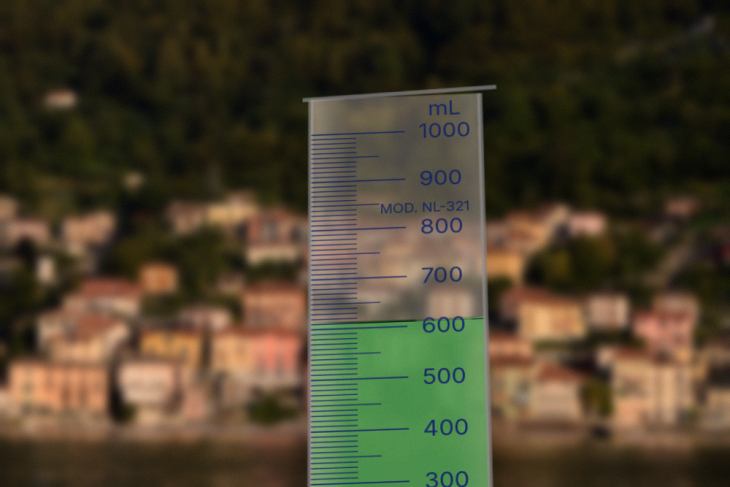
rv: mL 610
